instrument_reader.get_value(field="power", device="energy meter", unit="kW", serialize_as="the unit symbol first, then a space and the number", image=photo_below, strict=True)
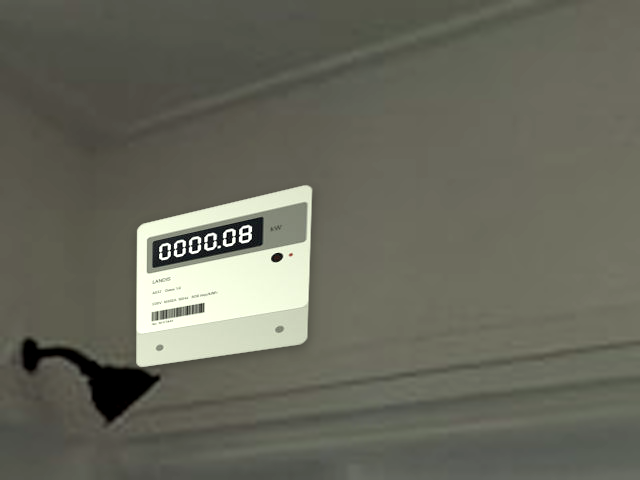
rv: kW 0.08
